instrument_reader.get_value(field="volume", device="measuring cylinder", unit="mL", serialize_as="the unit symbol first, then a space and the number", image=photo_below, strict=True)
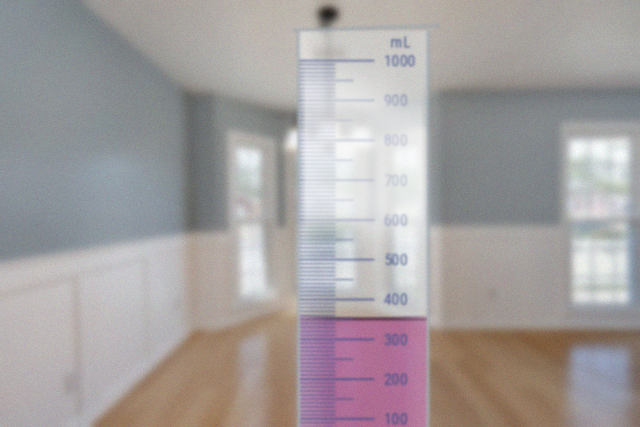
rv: mL 350
